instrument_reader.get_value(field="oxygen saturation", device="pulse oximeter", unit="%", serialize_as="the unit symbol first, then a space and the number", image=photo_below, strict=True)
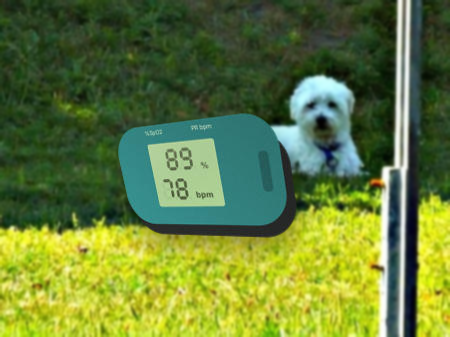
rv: % 89
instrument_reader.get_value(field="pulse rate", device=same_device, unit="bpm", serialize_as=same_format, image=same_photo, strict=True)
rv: bpm 78
